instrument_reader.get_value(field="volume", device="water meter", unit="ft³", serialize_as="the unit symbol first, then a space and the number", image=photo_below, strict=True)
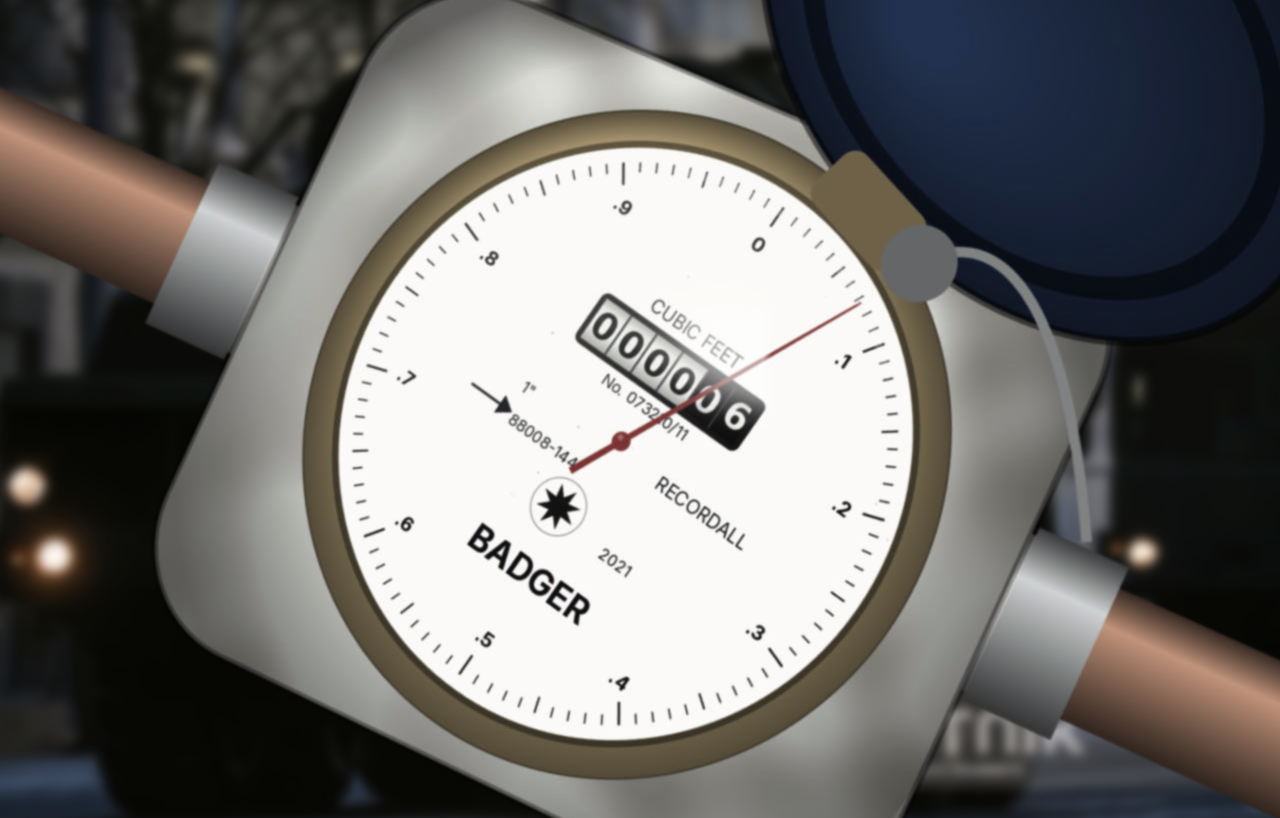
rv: ft³ 6.07
